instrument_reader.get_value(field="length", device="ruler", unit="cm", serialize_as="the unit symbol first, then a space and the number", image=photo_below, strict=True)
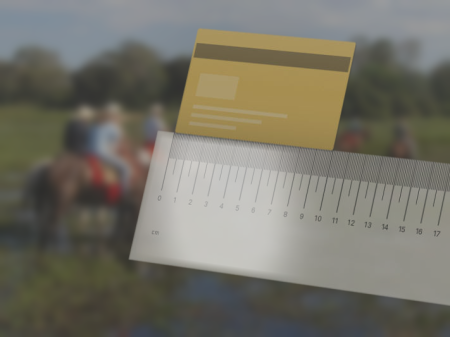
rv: cm 10
